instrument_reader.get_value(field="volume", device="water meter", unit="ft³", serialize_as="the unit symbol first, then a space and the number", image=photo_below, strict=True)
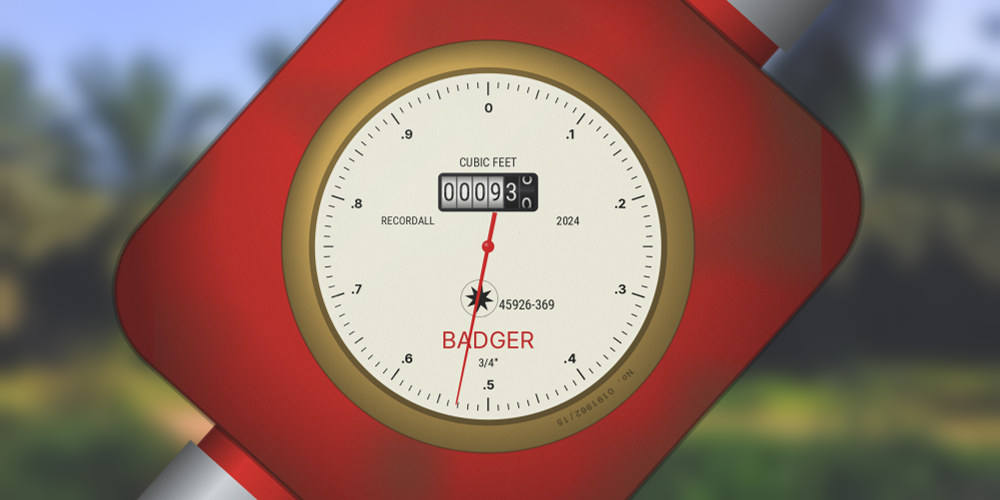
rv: ft³ 938.53
